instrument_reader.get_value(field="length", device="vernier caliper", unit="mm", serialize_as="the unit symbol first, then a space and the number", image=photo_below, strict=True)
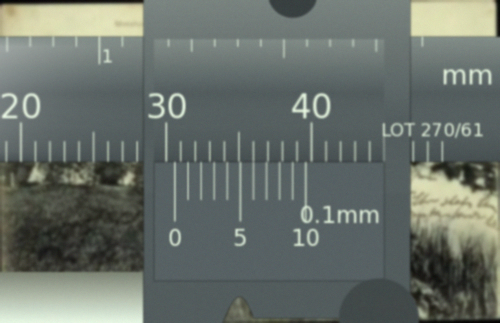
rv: mm 30.6
